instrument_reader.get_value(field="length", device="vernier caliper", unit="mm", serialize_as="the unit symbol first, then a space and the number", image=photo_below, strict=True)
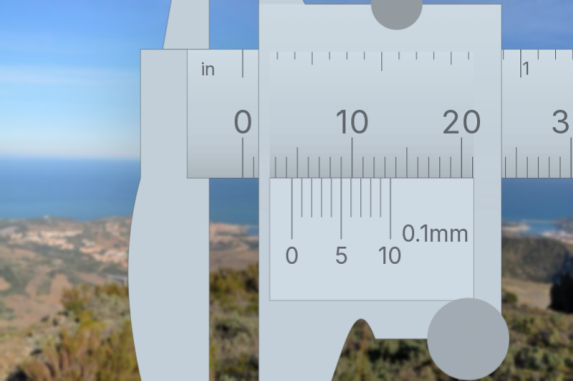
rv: mm 4.5
